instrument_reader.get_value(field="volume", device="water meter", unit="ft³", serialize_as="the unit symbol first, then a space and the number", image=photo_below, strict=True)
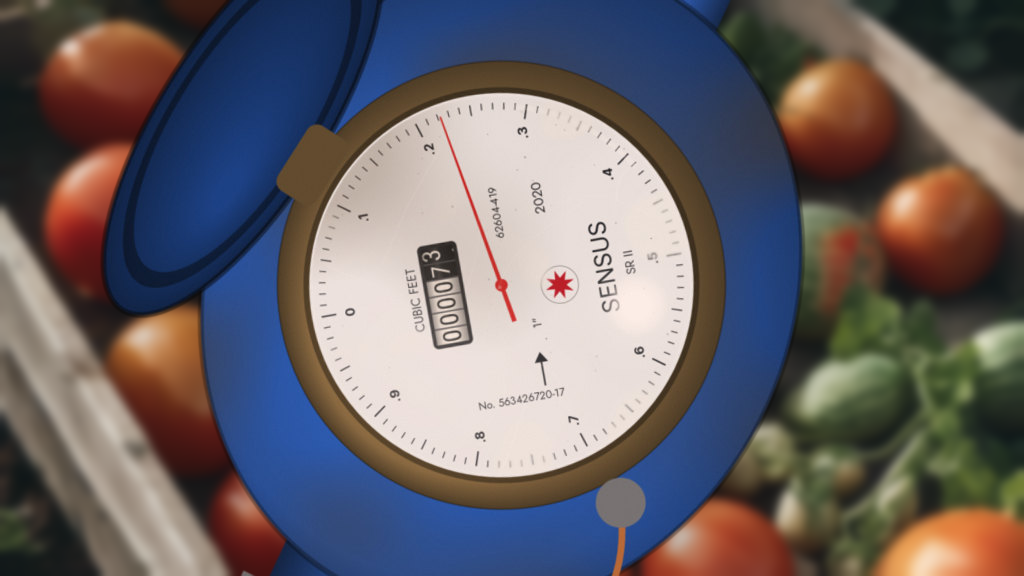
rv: ft³ 73.22
